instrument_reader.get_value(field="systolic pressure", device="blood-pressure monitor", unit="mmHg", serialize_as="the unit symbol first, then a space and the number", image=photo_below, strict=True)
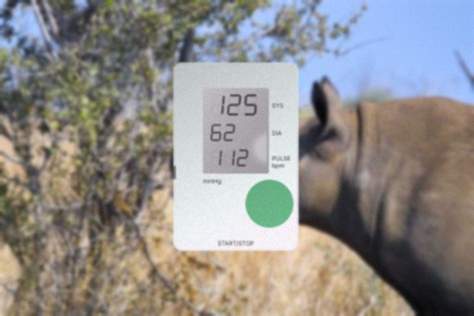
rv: mmHg 125
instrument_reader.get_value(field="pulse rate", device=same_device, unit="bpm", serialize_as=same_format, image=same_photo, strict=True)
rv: bpm 112
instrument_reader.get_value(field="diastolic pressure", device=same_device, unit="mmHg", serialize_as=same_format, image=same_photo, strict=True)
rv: mmHg 62
